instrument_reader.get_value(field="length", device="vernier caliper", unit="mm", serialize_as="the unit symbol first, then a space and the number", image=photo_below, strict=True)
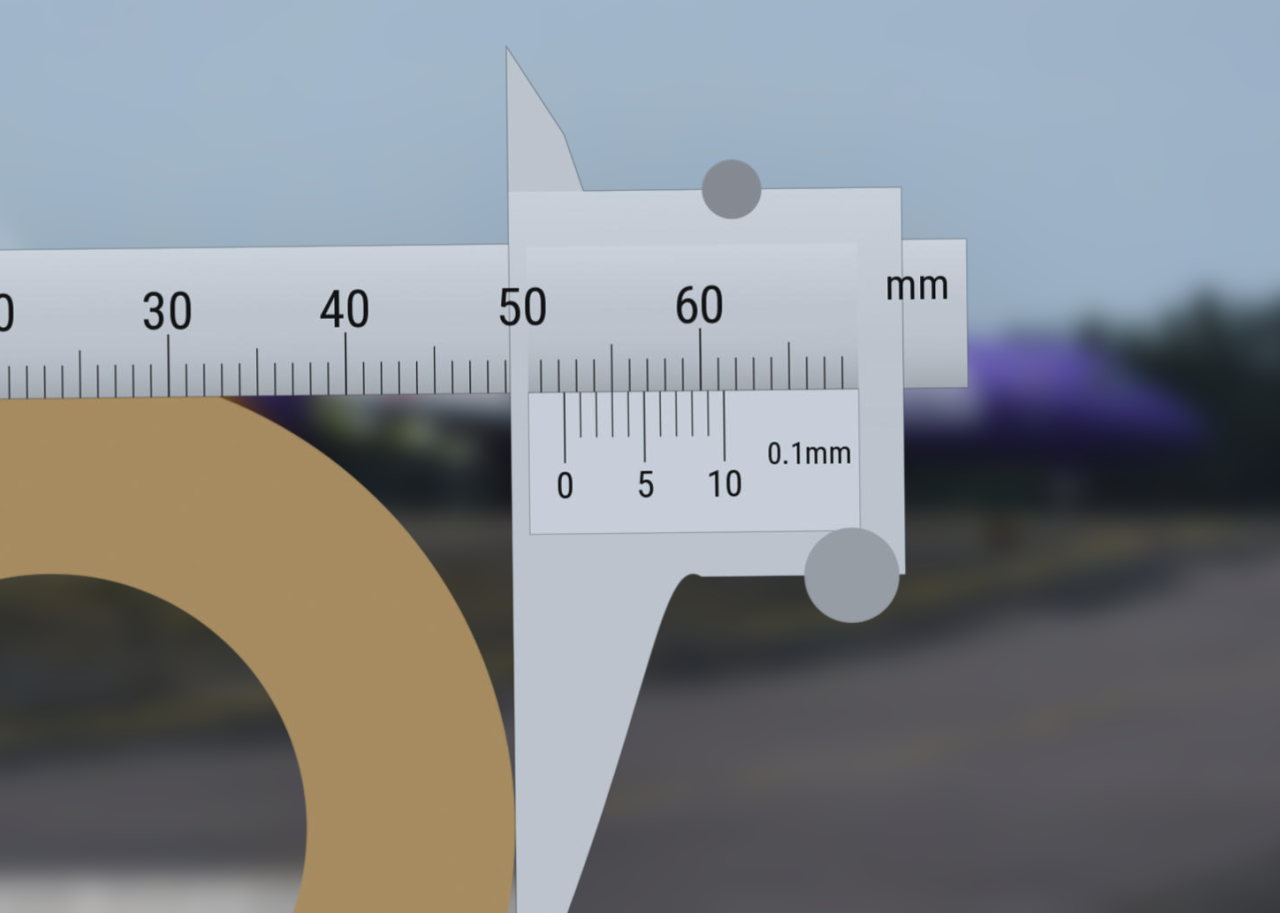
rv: mm 52.3
